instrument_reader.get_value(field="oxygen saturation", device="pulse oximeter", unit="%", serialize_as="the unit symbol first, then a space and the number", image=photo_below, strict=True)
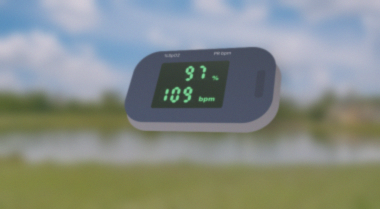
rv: % 97
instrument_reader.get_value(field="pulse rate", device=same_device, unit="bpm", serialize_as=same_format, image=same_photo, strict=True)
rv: bpm 109
